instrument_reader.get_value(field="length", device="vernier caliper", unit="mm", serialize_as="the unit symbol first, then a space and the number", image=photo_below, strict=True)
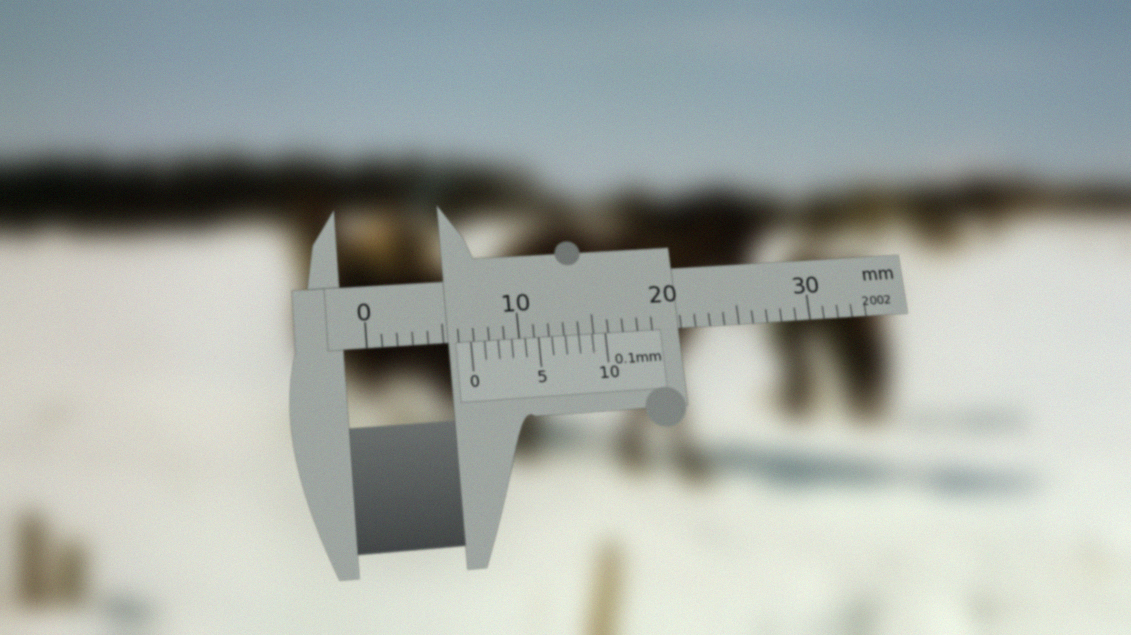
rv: mm 6.8
